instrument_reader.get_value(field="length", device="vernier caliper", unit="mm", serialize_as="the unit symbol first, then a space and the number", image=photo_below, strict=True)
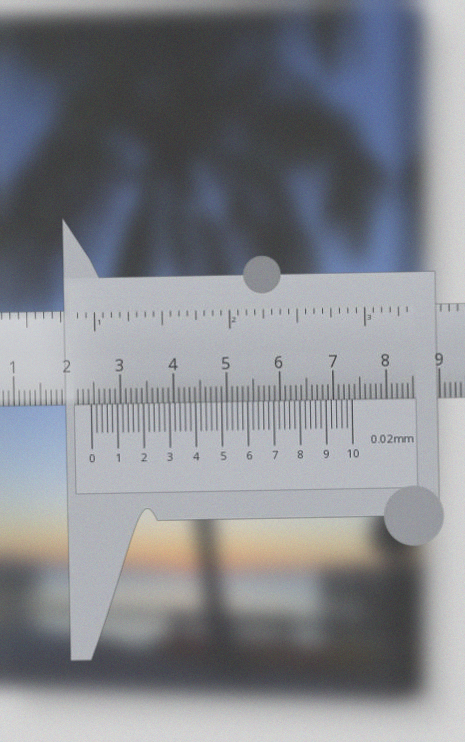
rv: mm 24.5
